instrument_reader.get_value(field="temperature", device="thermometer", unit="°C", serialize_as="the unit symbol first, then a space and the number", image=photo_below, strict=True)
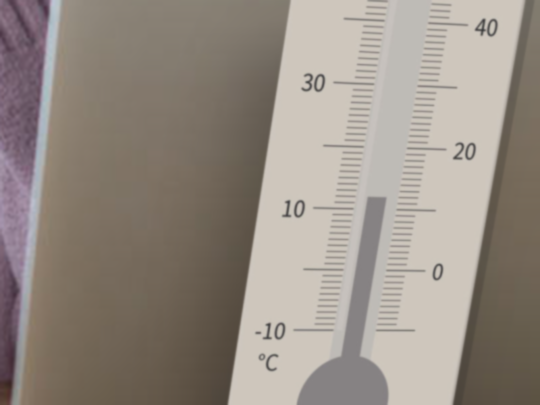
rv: °C 12
